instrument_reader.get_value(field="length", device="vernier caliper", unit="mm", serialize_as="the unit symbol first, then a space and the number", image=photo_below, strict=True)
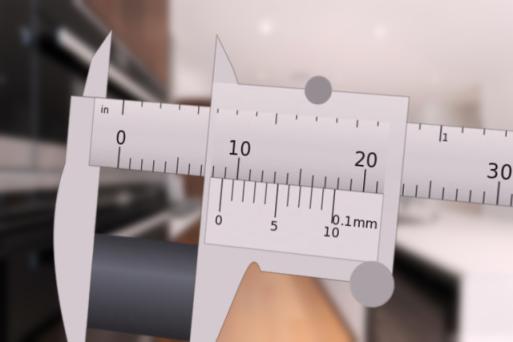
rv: mm 8.8
